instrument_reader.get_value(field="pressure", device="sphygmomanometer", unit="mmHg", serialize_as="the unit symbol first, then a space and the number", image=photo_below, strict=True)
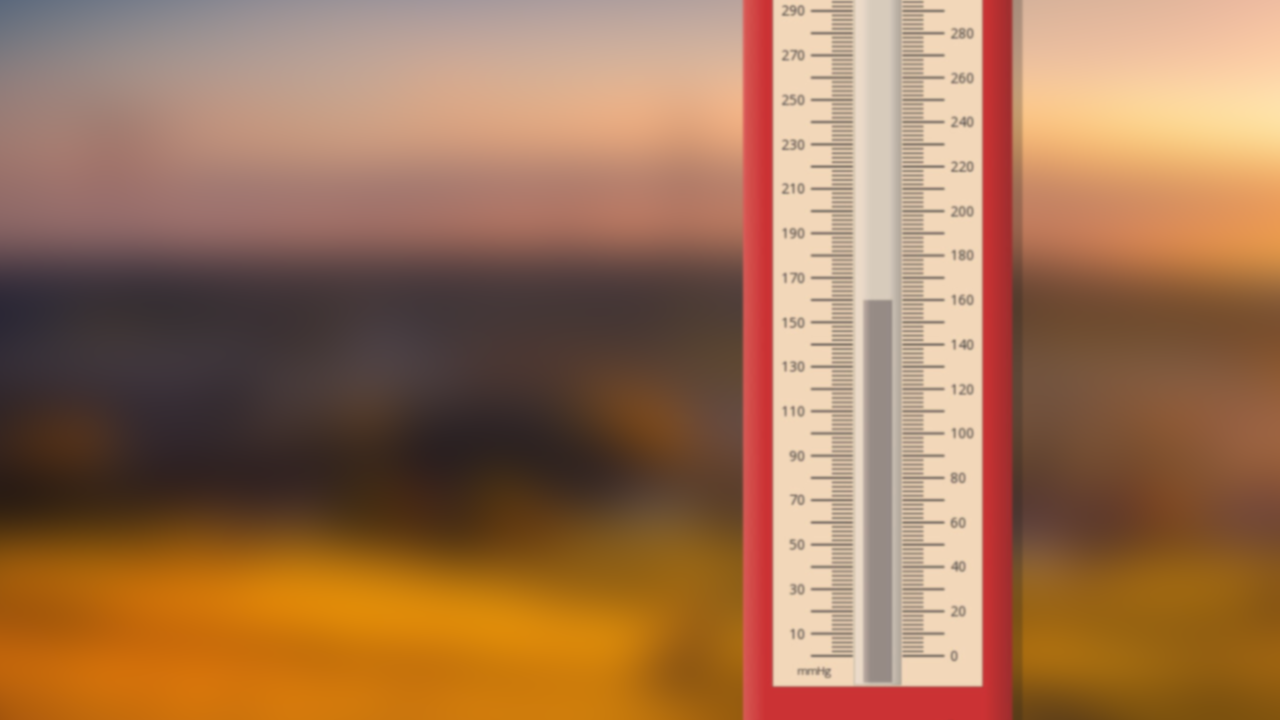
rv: mmHg 160
